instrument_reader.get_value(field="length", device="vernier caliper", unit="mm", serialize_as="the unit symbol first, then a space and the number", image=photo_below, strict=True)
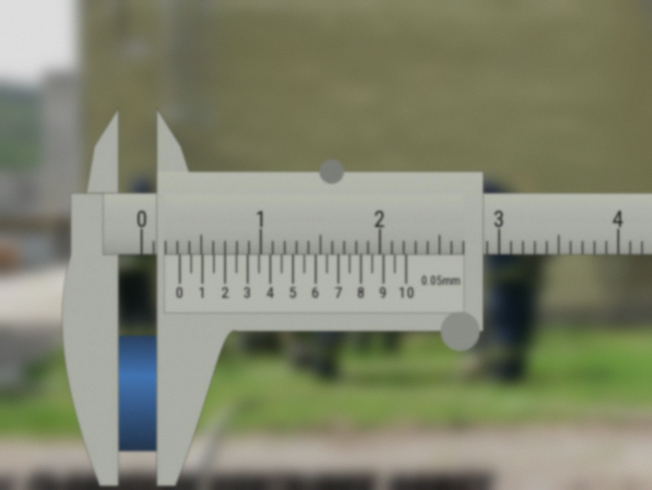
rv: mm 3.2
